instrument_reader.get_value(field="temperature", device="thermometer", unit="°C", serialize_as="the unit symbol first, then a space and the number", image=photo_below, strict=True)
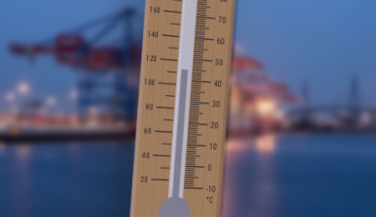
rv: °C 45
